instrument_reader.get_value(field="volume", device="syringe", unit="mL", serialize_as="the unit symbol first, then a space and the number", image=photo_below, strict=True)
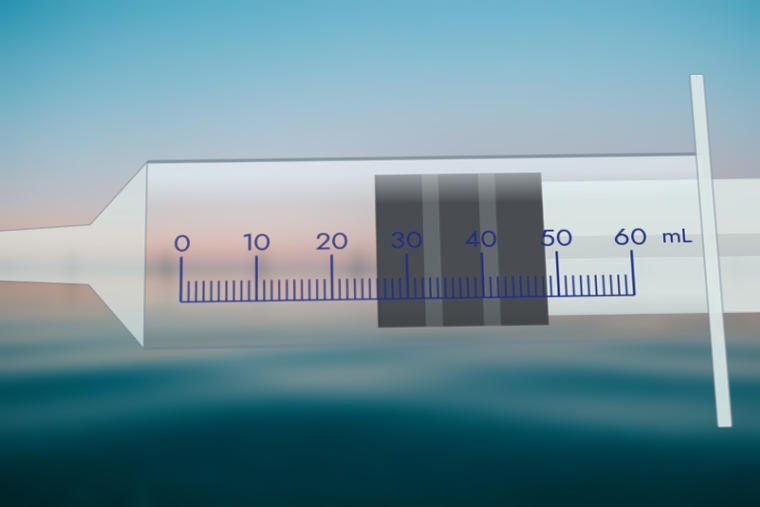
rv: mL 26
